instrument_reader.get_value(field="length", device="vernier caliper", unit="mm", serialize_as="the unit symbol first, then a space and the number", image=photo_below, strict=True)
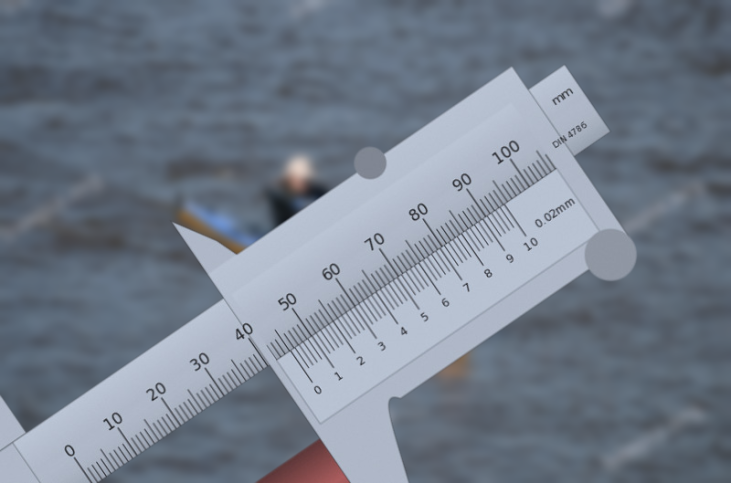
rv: mm 45.2
